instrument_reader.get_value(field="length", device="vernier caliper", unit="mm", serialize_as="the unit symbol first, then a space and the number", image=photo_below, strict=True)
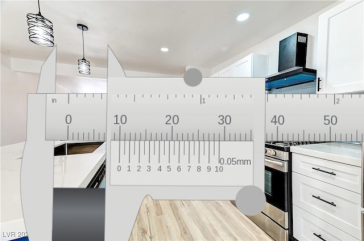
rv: mm 10.0
